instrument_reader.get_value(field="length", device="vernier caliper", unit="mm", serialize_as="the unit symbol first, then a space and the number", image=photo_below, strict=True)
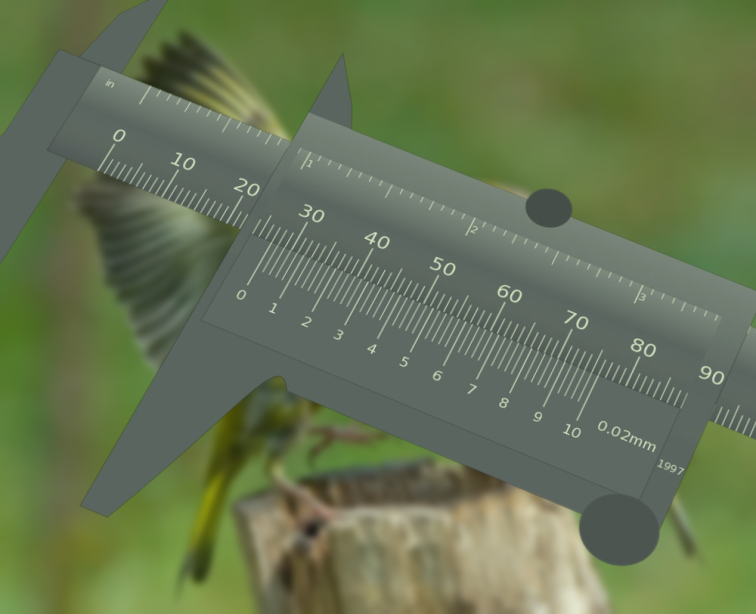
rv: mm 27.0
